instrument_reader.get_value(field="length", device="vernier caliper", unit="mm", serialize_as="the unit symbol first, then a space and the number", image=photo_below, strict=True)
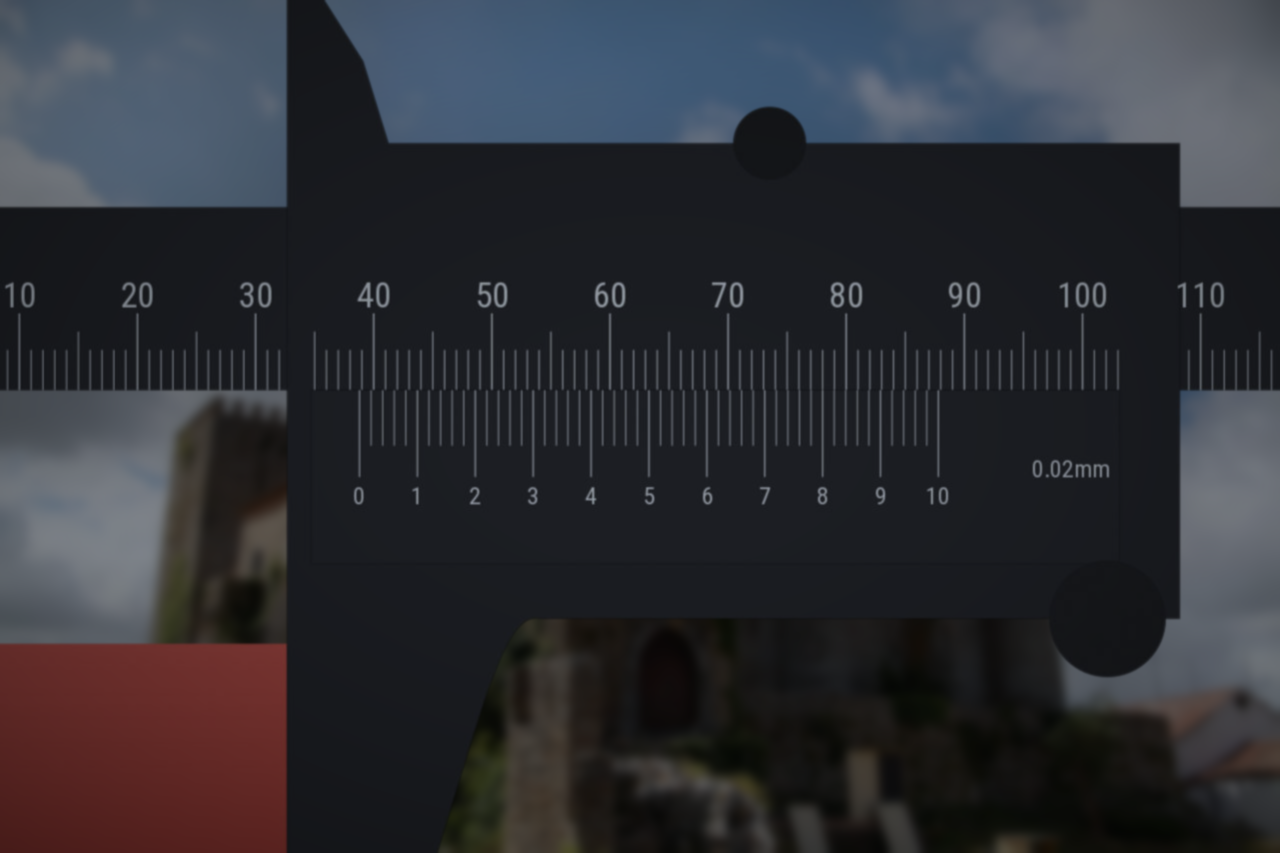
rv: mm 38.8
